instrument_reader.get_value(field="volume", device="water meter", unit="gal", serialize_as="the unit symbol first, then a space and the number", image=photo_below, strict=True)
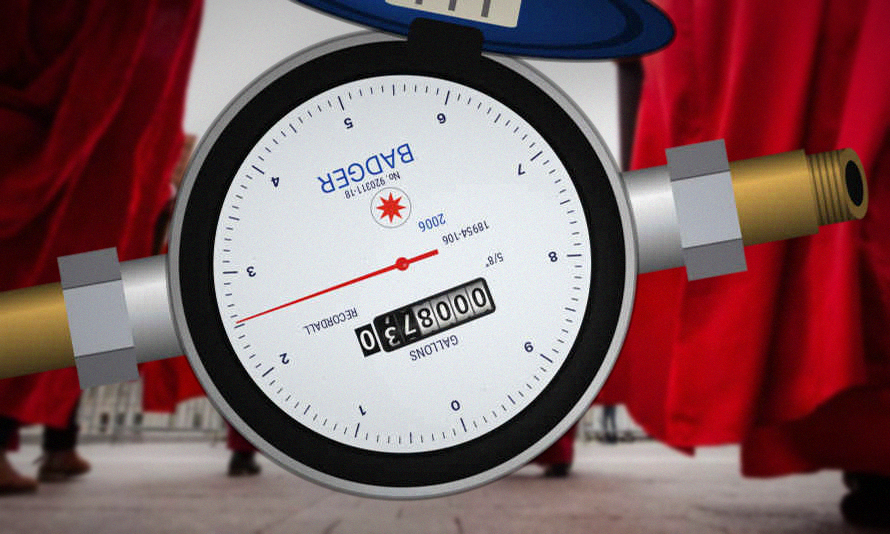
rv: gal 8732.5
